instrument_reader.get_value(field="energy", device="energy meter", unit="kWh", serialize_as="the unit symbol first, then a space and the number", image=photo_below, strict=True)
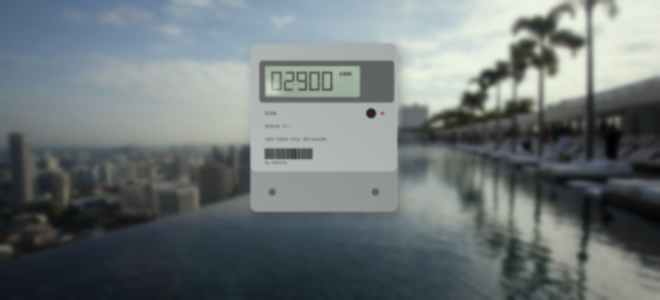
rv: kWh 2900
